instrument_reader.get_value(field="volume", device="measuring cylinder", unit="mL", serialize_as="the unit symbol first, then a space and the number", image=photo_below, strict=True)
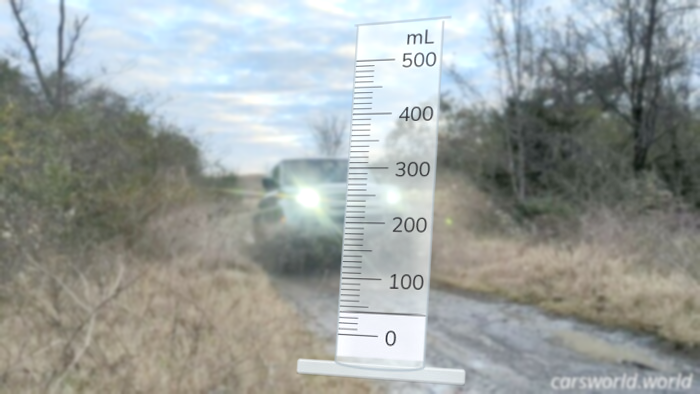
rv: mL 40
